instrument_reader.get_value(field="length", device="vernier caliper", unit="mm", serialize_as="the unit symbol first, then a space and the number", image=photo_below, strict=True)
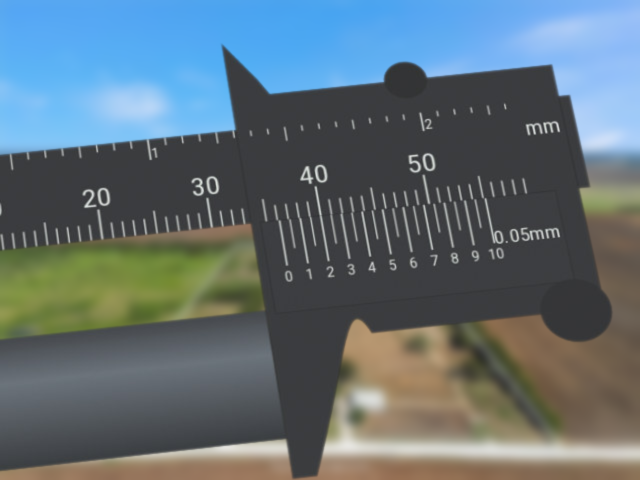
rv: mm 36.2
